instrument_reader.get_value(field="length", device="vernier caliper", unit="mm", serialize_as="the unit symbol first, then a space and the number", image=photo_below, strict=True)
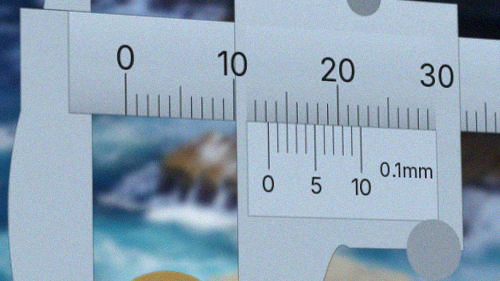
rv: mm 13.2
